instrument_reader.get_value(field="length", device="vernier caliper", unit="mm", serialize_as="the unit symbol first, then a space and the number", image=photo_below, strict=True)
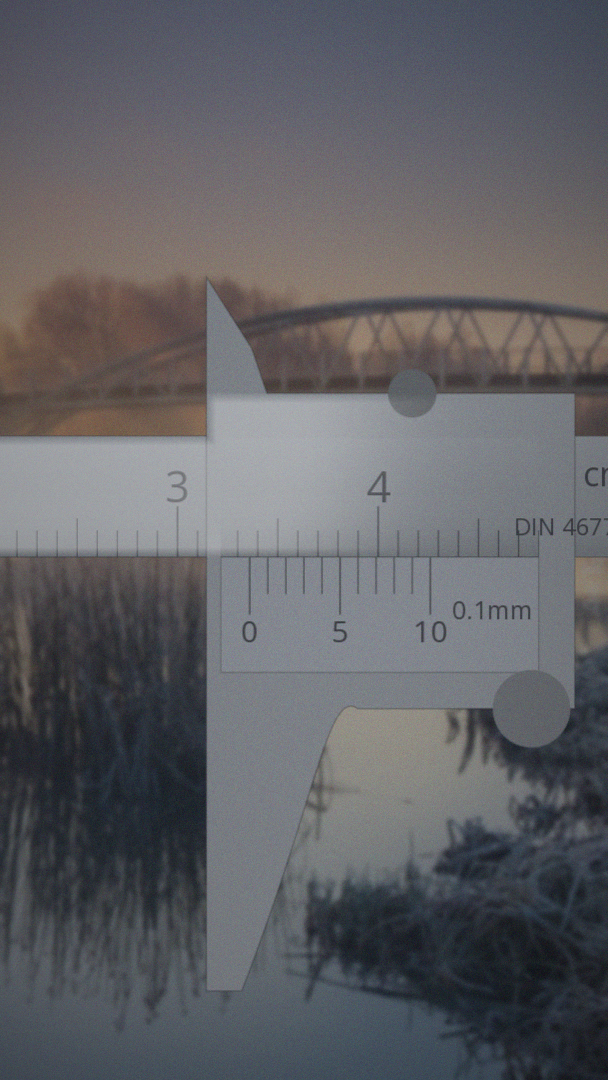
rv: mm 33.6
